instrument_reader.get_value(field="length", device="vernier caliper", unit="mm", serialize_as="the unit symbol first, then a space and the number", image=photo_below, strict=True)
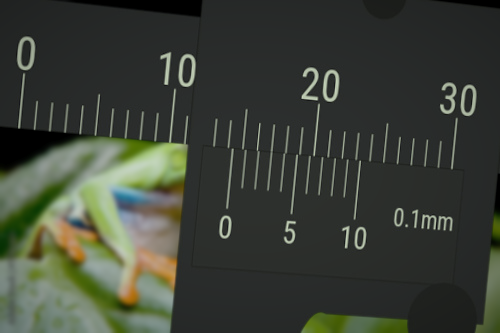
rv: mm 14.3
